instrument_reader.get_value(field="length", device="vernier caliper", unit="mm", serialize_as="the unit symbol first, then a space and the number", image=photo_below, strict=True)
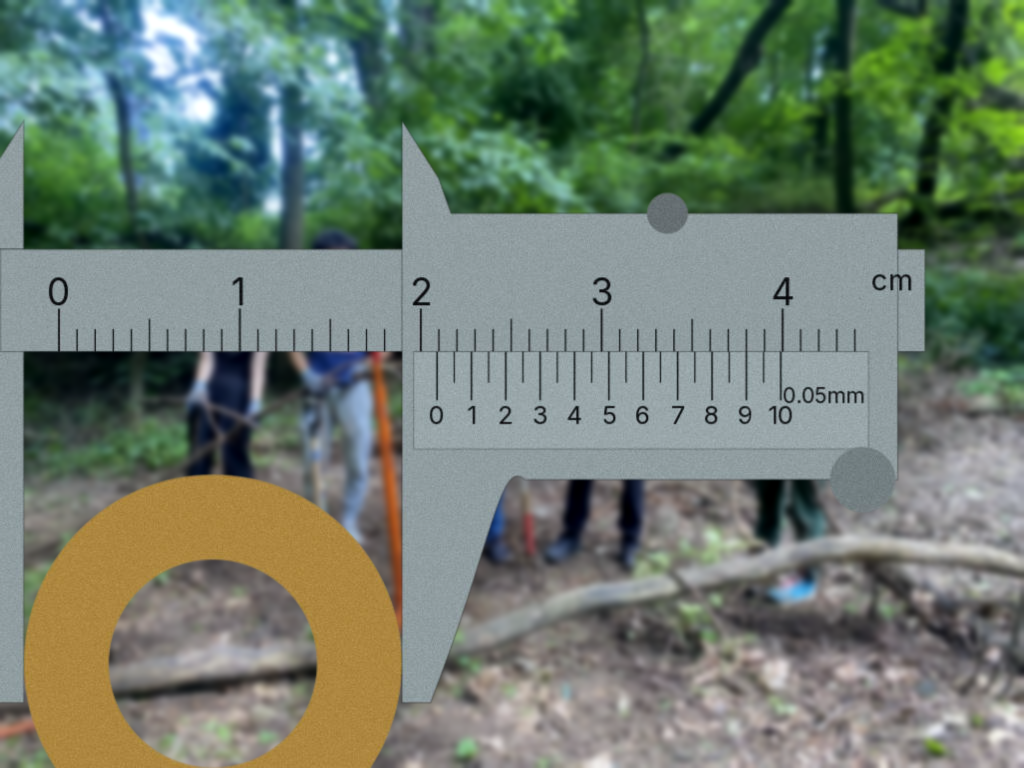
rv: mm 20.9
